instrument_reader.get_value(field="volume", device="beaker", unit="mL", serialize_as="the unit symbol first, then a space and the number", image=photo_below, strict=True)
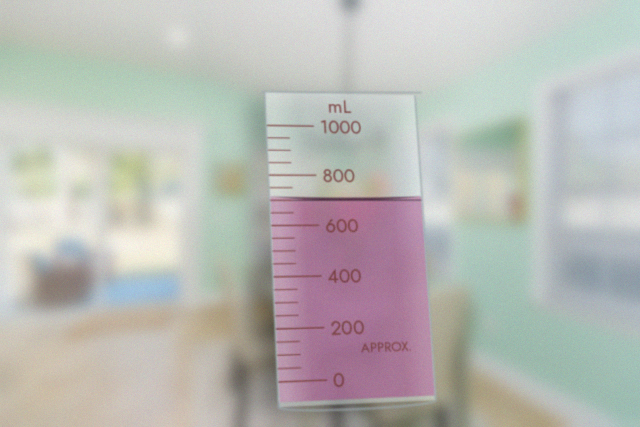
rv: mL 700
